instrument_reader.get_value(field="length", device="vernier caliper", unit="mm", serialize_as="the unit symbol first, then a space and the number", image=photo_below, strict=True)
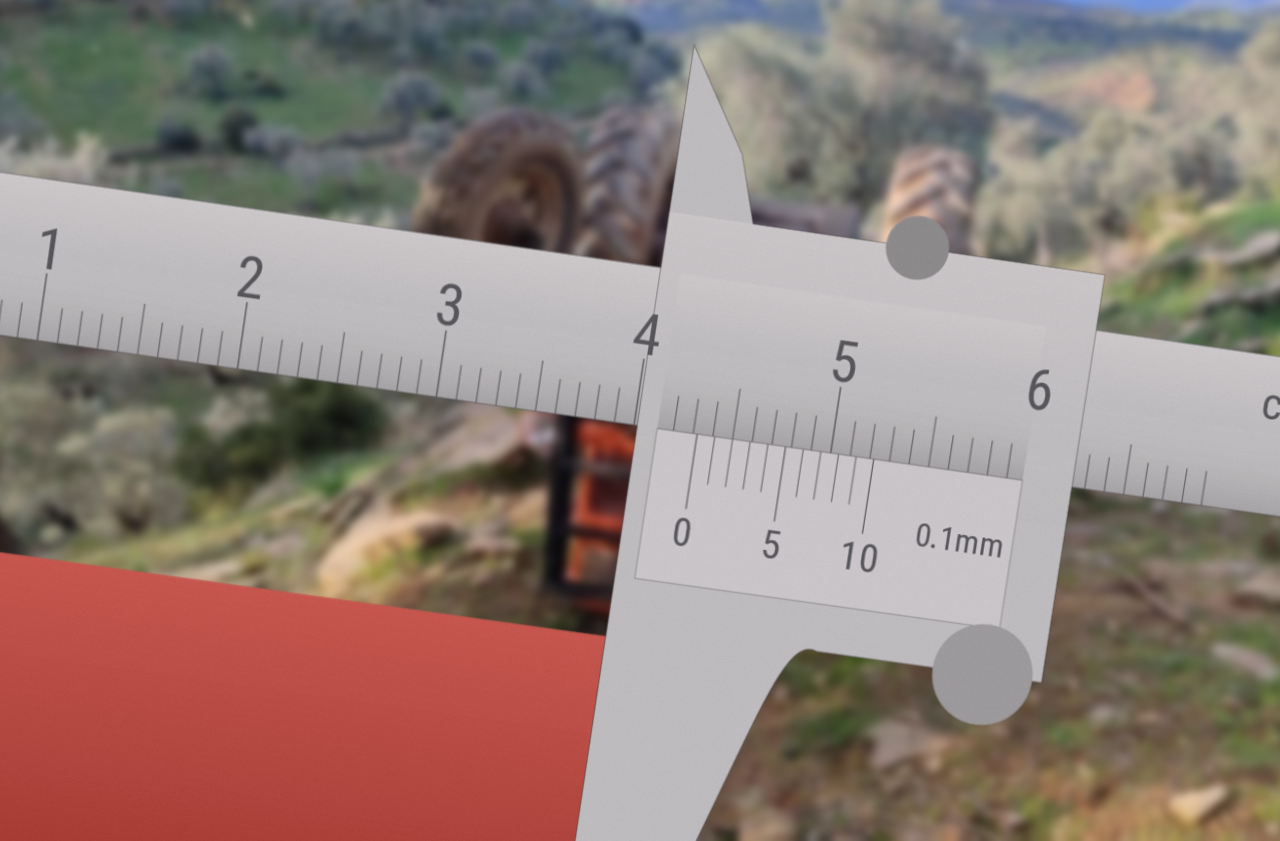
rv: mm 43.2
